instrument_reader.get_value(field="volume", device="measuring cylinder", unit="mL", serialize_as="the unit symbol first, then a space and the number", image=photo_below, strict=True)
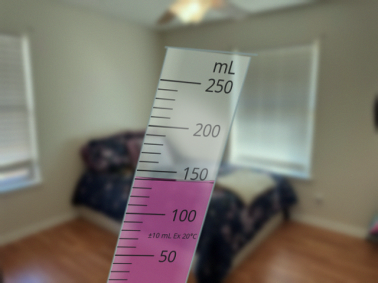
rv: mL 140
